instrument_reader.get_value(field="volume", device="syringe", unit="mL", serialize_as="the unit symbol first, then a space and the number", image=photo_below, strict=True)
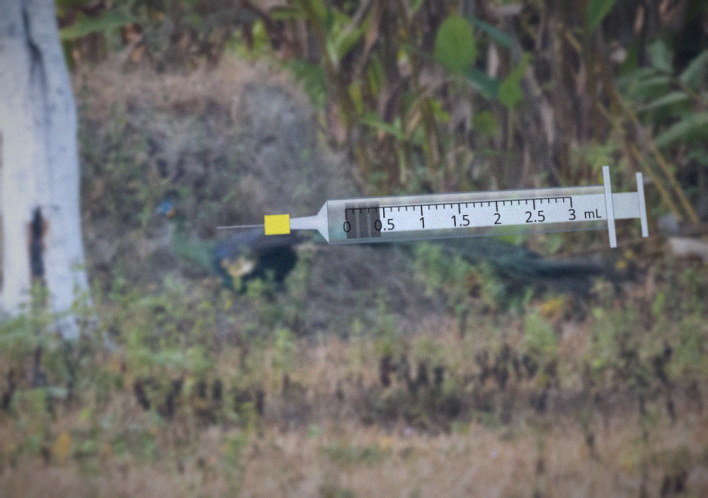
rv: mL 0
